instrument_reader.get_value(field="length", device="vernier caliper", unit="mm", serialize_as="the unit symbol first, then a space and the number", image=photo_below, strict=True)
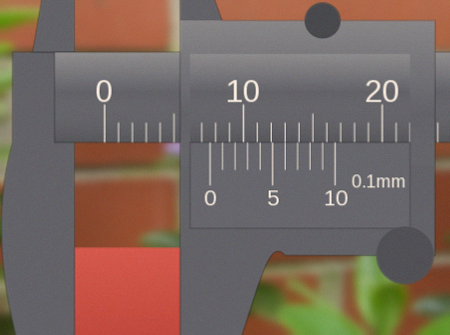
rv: mm 7.6
